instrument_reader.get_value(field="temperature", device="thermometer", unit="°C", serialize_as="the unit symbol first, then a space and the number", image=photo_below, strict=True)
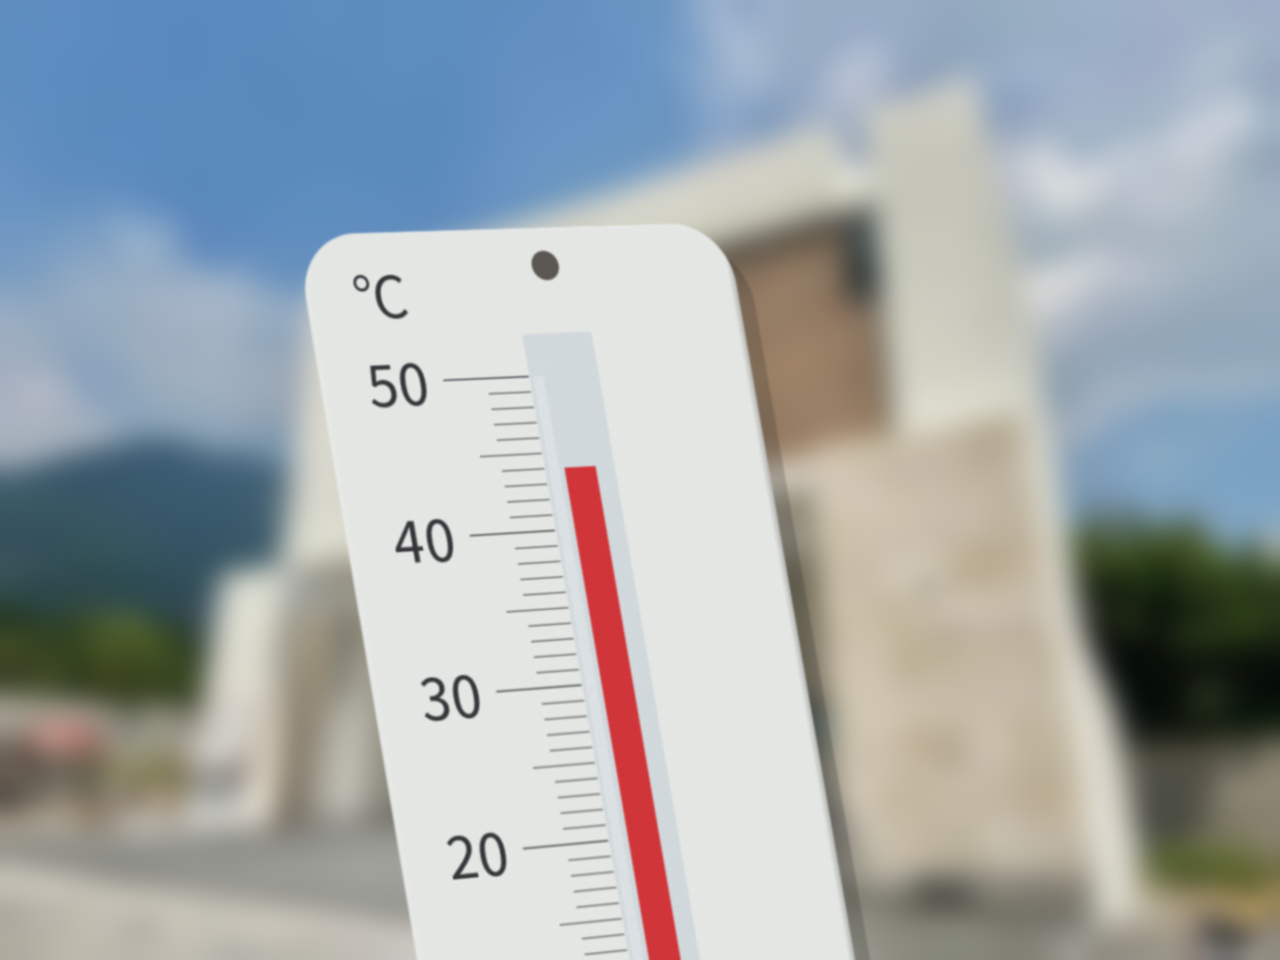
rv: °C 44
